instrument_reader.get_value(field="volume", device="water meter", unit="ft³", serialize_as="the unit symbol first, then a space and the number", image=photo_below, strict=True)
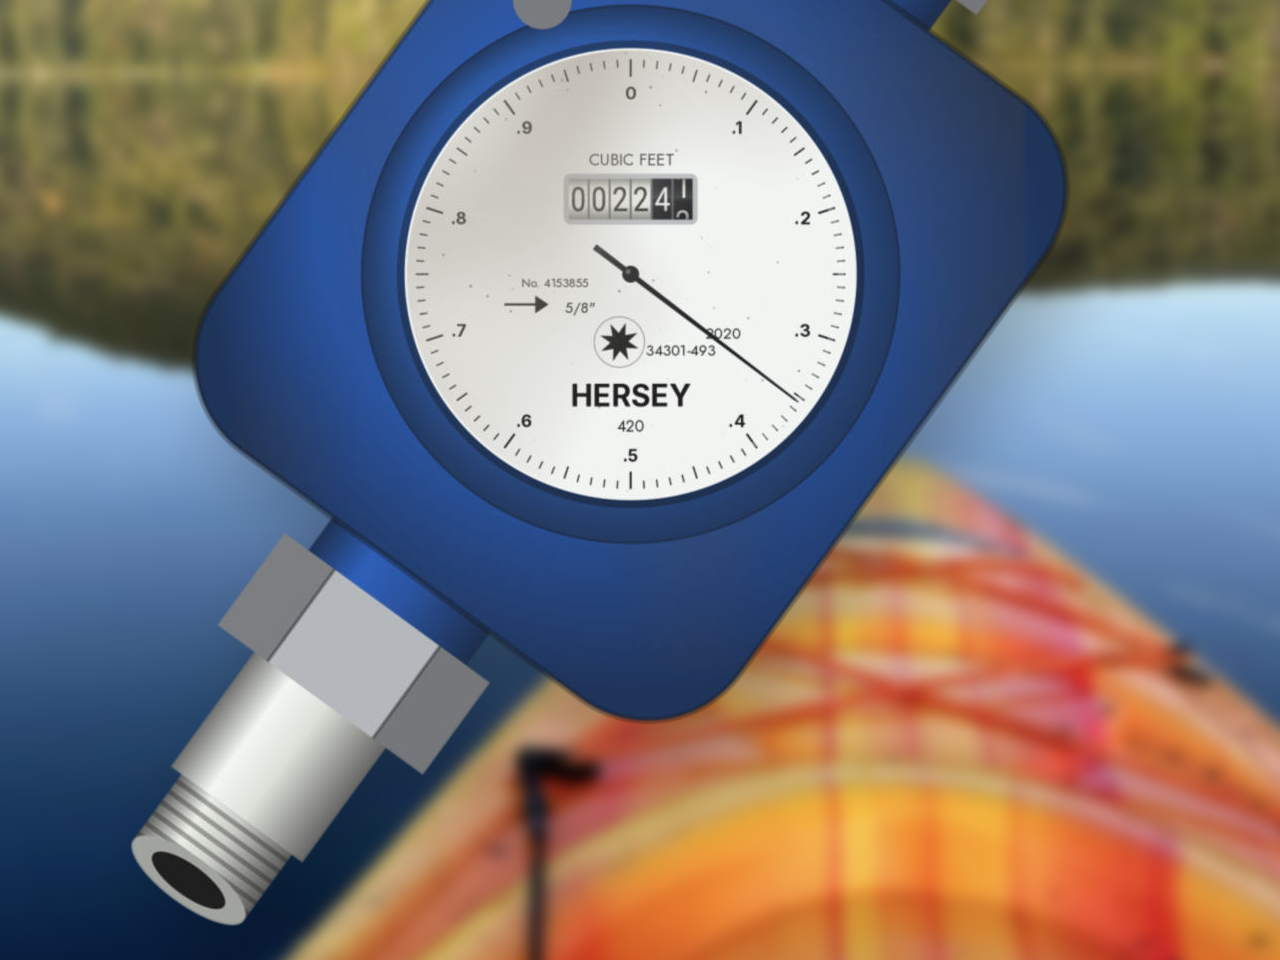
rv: ft³ 2241.35
